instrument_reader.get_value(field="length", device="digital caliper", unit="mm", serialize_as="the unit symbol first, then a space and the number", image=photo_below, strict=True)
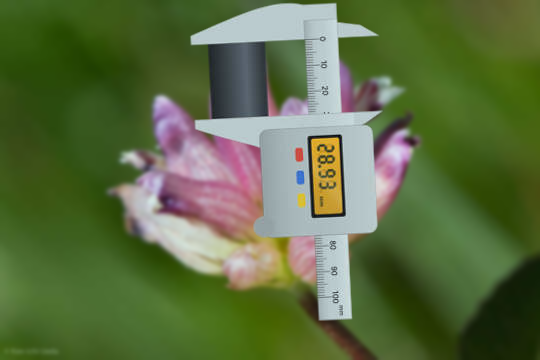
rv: mm 28.93
